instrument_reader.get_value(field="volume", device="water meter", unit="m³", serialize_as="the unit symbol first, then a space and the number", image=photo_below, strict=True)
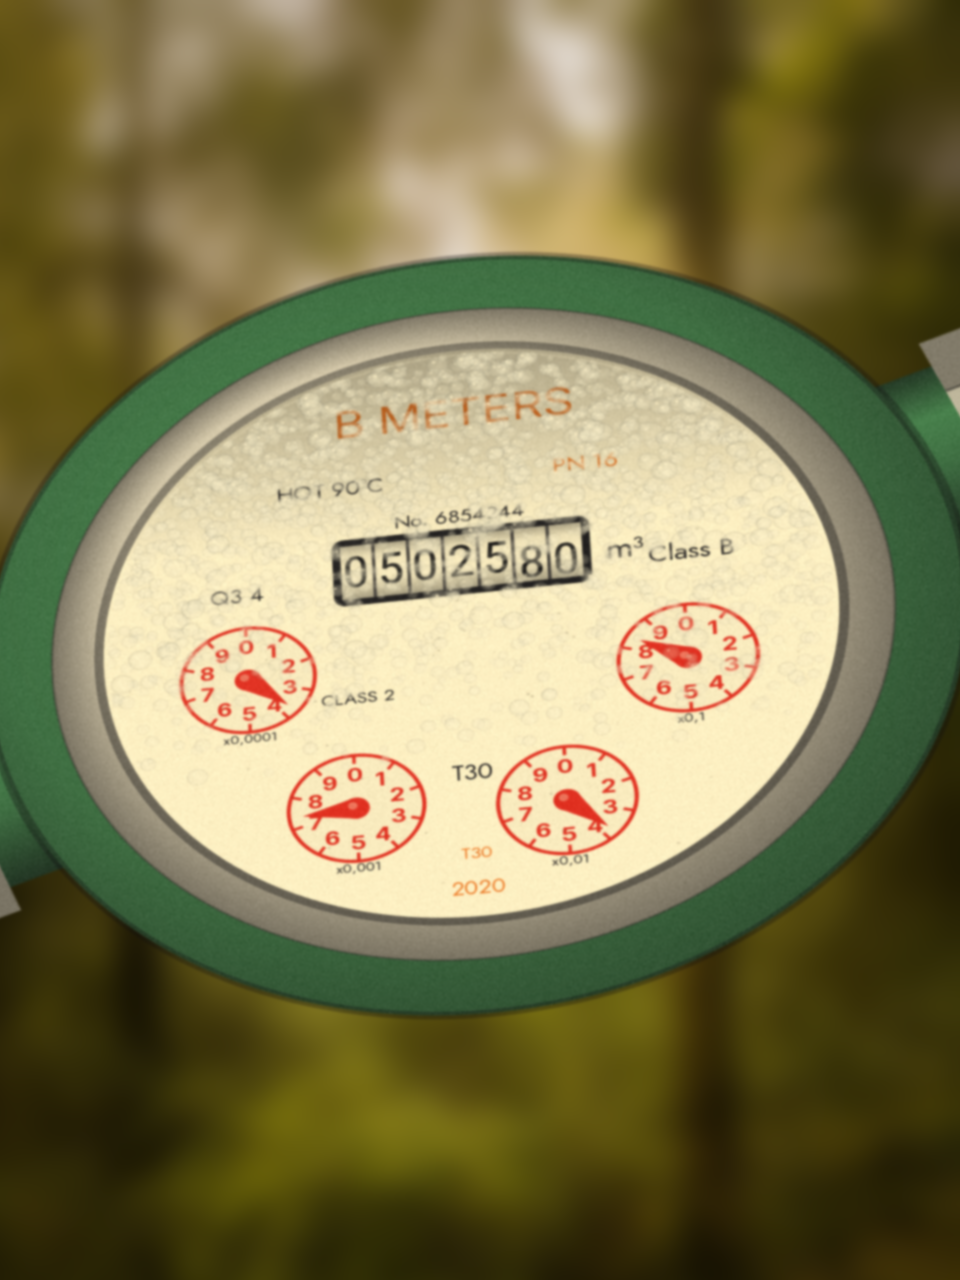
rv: m³ 502579.8373
